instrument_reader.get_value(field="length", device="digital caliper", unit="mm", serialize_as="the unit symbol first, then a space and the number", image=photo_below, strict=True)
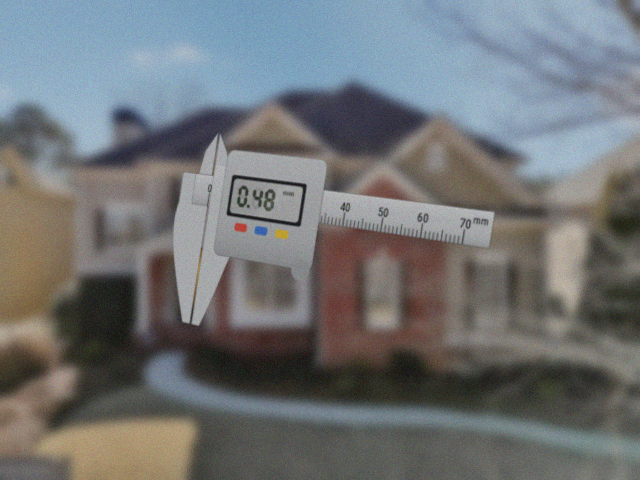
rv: mm 0.48
